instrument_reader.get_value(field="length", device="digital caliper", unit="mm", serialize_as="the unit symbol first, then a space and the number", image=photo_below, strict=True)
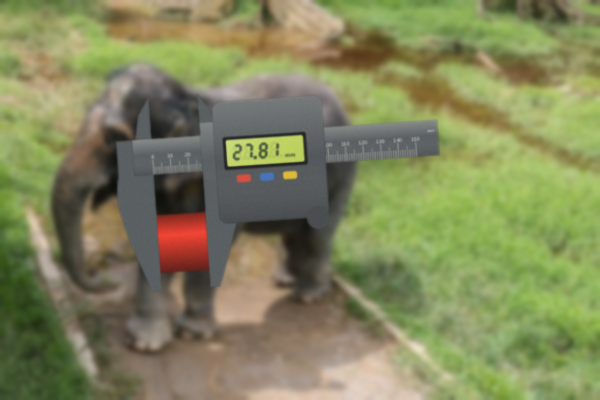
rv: mm 27.81
